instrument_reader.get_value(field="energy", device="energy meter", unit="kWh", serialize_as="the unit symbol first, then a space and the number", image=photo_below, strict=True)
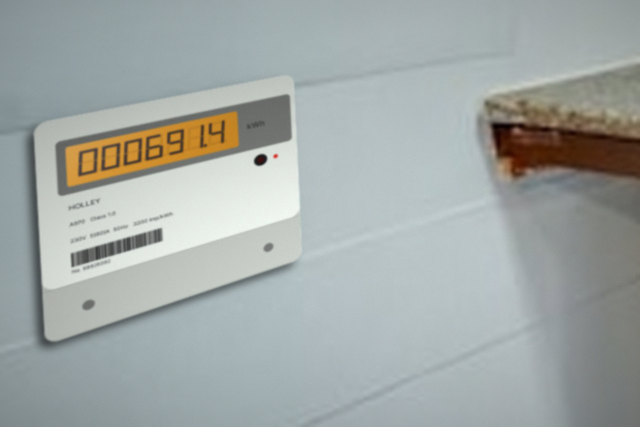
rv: kWh 691.4
